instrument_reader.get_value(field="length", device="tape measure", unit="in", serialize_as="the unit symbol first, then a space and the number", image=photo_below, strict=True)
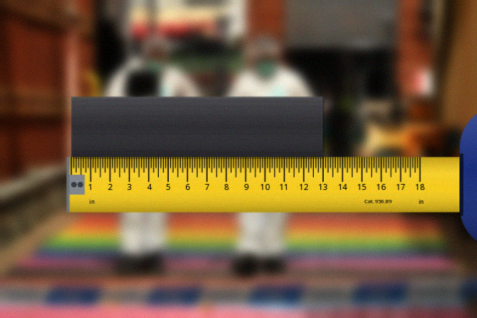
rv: in 13
